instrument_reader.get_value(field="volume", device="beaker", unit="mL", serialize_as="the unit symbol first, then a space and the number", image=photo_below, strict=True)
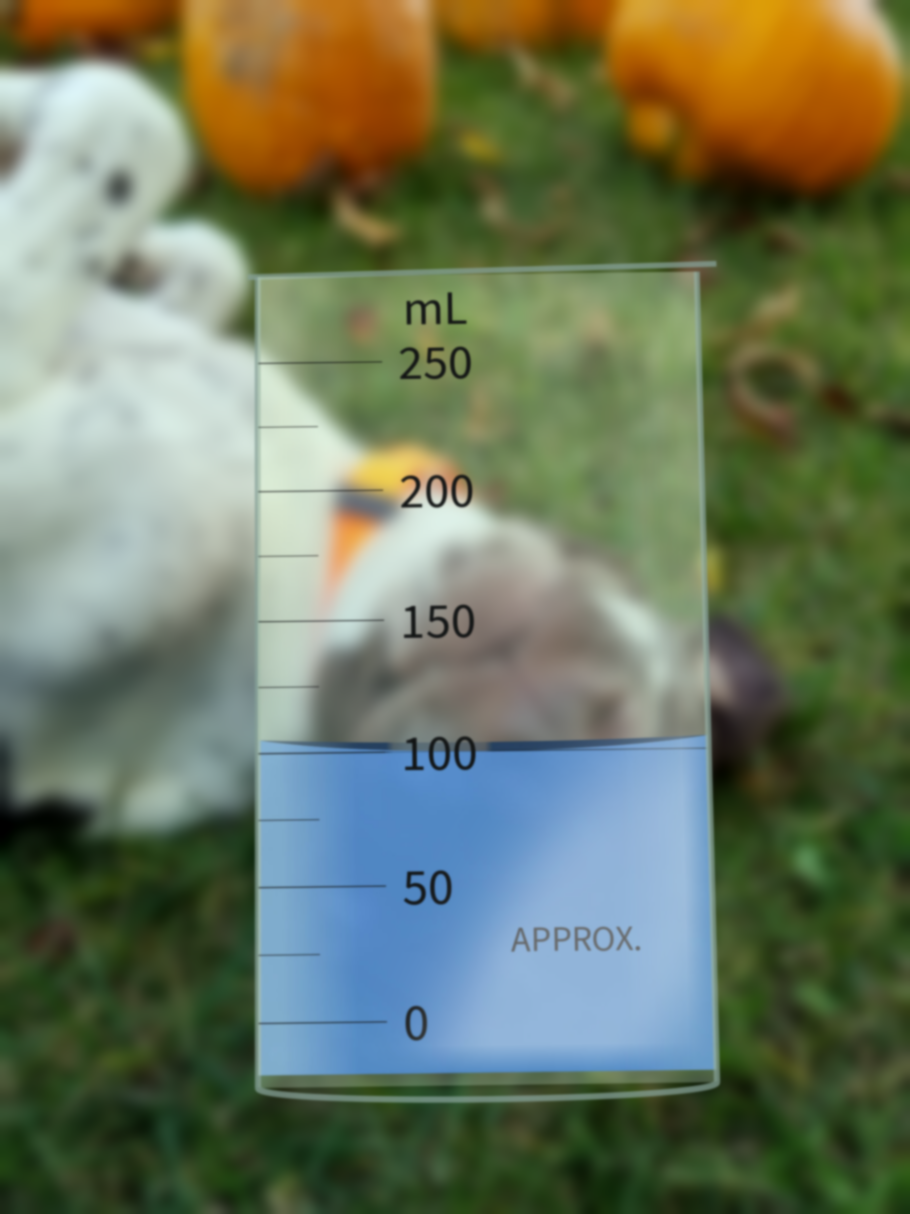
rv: mL 100
